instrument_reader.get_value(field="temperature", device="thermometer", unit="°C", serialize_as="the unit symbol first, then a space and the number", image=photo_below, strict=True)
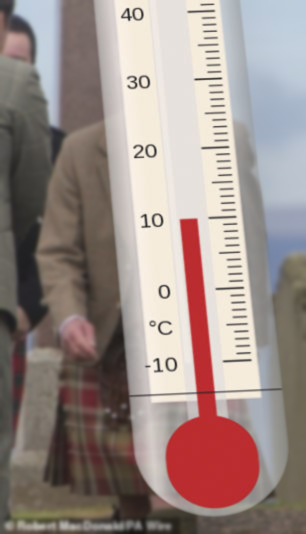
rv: °C 10
